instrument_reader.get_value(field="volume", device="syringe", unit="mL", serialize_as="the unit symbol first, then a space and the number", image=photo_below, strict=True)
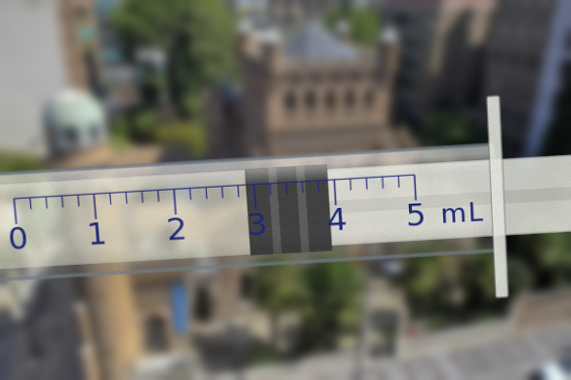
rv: mL 2.9
